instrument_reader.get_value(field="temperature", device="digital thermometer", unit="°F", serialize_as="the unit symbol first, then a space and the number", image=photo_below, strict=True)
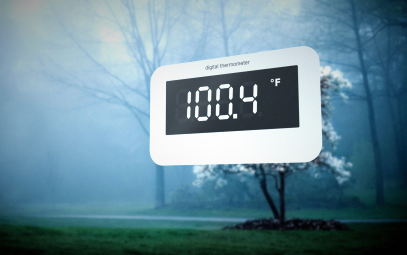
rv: °F 100.4
